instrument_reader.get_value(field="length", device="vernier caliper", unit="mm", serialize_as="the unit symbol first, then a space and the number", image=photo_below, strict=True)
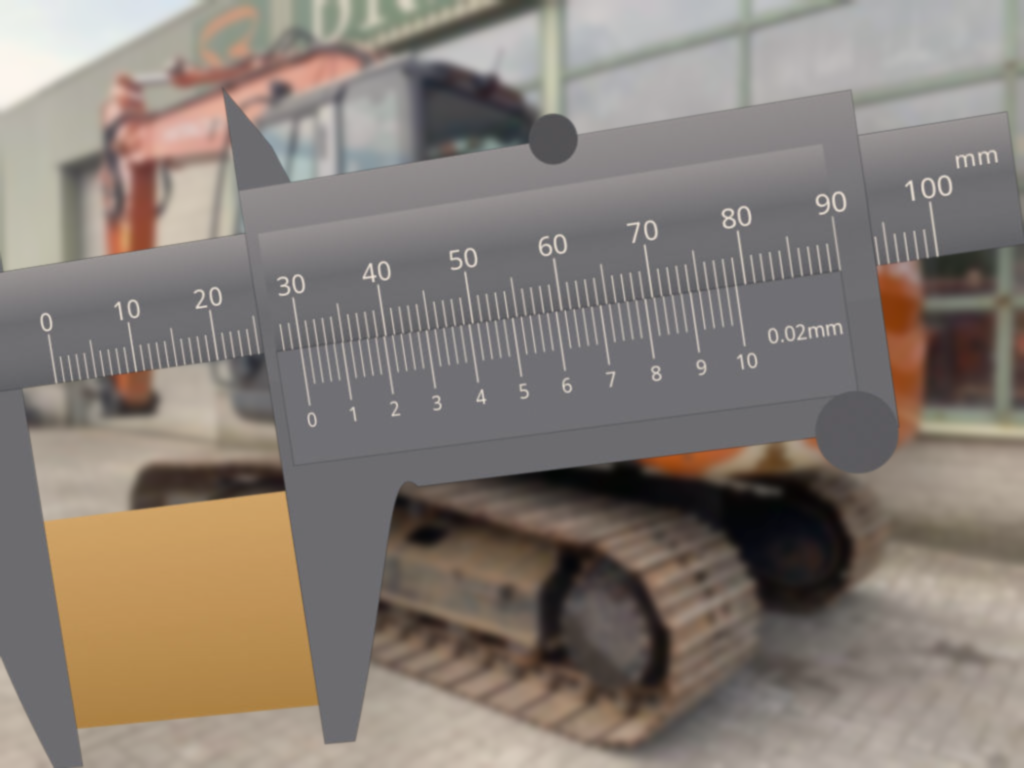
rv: mm 30.0
